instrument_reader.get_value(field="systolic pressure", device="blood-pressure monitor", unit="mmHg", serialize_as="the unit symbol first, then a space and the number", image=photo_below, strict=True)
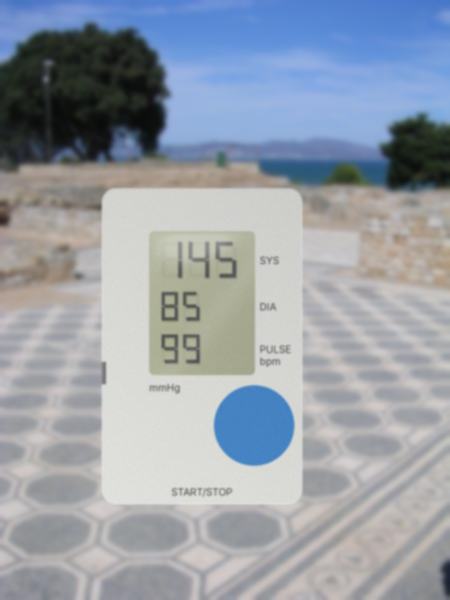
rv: mmHg 145
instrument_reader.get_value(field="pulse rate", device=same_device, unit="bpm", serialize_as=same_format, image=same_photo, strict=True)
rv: bpm 99
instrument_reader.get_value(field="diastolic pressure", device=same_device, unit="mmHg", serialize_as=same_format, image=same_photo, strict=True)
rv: mmHg 85
